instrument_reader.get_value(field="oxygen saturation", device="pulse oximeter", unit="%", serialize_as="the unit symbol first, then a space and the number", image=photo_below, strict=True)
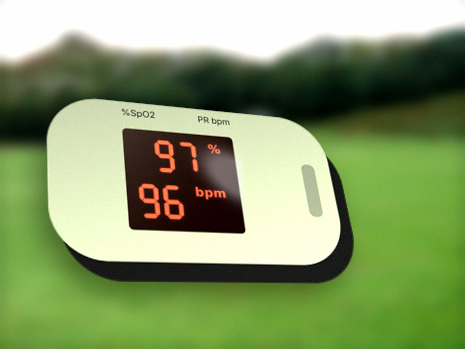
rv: % 97
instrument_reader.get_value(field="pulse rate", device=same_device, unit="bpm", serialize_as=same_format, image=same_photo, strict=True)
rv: bpm 96
